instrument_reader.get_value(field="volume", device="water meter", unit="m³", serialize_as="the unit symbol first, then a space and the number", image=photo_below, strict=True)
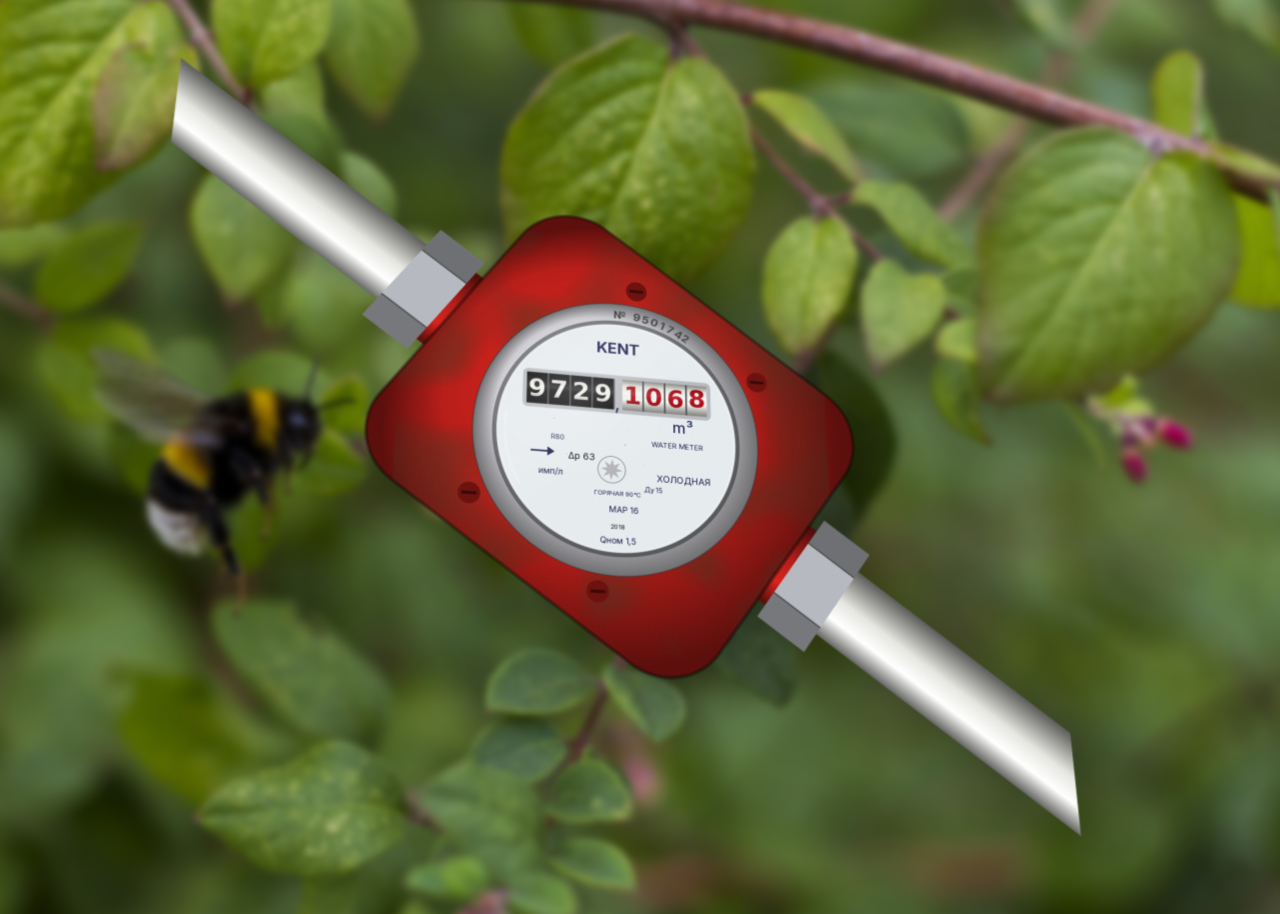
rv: m³ 9729.1068
